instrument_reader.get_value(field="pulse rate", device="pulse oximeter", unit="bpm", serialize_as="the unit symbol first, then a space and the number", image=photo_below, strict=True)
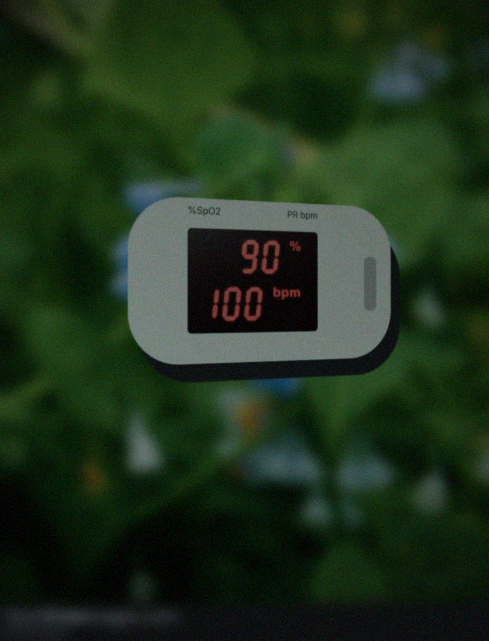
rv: bpm 100
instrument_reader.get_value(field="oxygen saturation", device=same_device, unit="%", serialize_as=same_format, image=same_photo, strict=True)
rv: % 90
